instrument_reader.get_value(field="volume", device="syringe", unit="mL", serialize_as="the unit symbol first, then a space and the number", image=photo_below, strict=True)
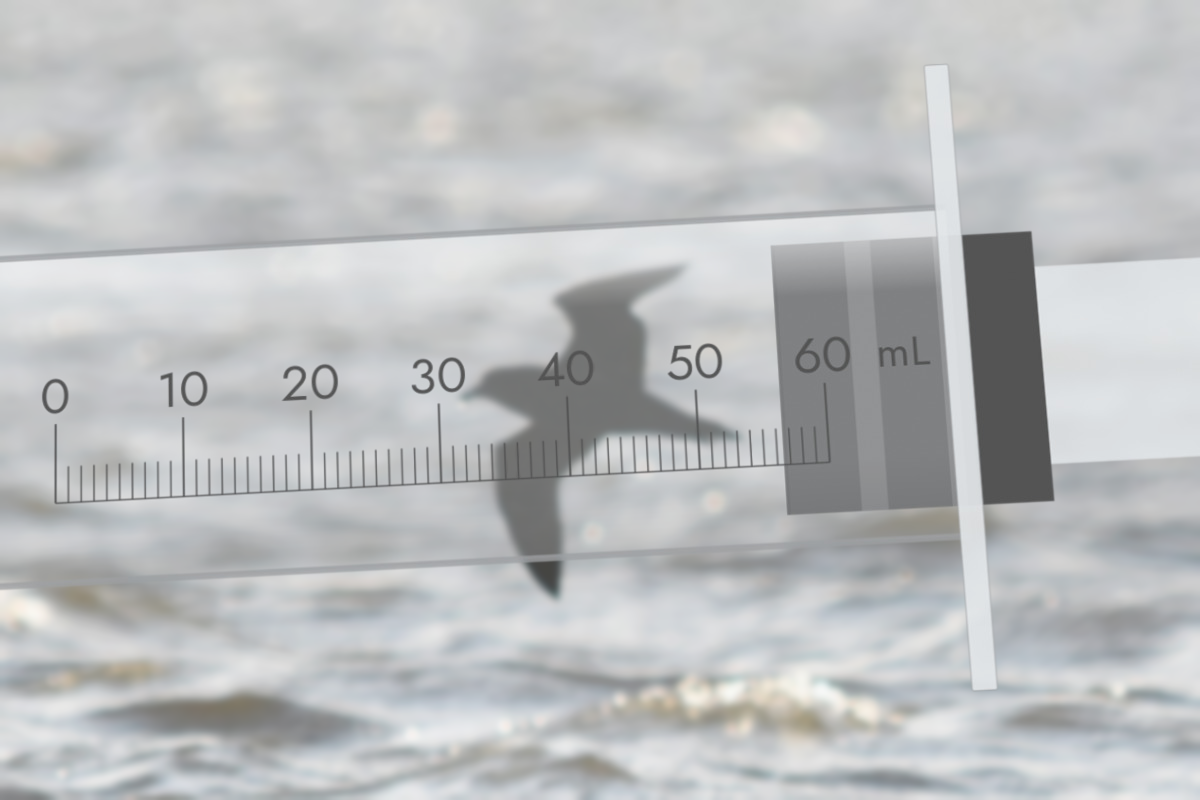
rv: mL 56.5
